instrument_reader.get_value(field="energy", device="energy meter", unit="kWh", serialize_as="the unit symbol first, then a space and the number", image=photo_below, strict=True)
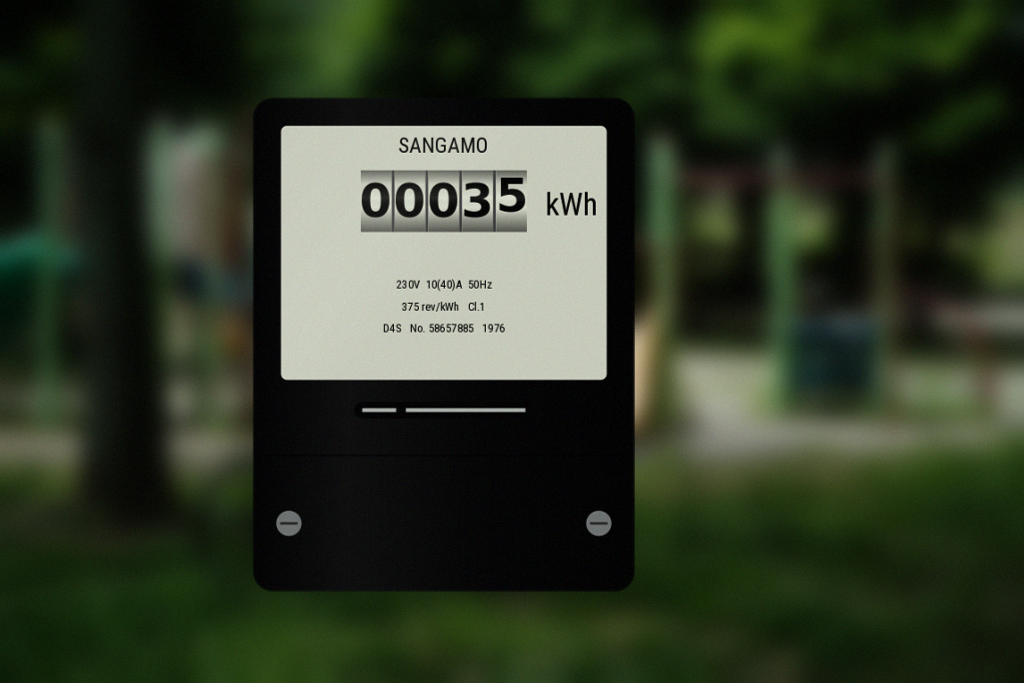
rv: kWh 35
